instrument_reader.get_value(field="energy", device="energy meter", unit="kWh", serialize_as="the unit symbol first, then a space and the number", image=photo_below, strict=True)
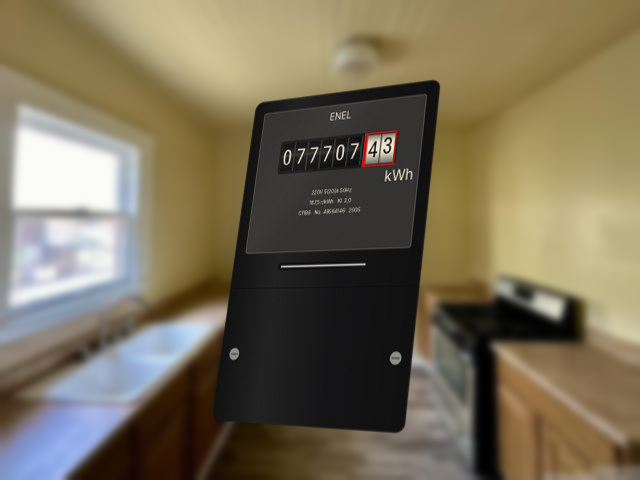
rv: kWh 77707.43
